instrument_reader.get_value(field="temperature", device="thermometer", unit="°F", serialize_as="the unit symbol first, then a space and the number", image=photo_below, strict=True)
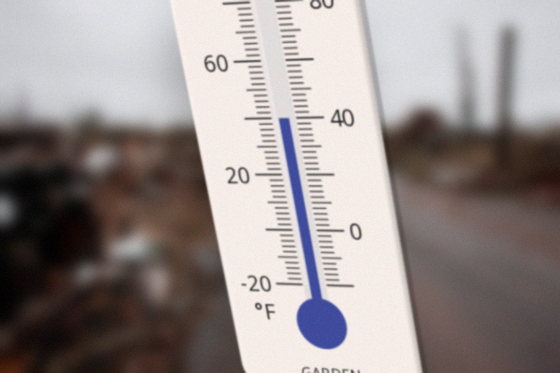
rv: °F 40
